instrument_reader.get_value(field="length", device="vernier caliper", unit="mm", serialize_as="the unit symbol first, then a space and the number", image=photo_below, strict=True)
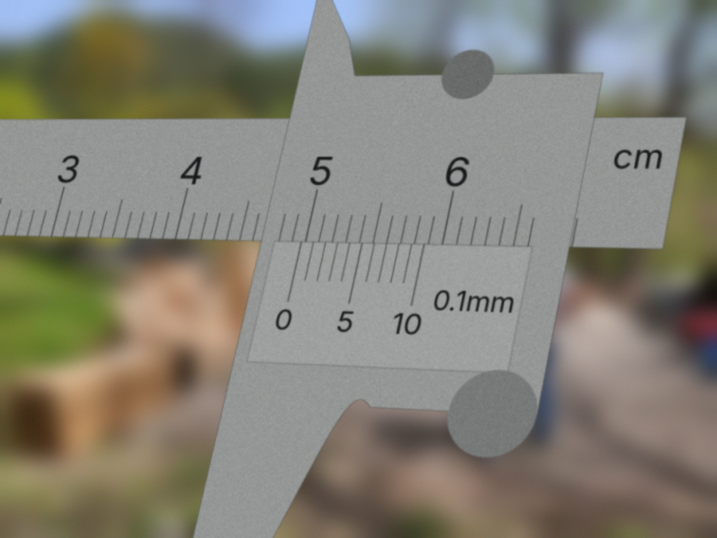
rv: mm 49.7
